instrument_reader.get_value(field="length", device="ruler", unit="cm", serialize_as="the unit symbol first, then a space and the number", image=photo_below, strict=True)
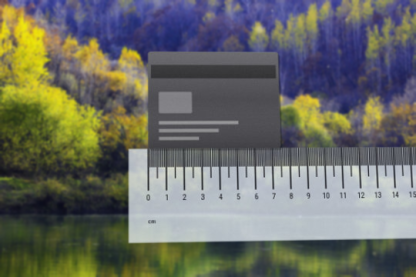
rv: cm 7.5
